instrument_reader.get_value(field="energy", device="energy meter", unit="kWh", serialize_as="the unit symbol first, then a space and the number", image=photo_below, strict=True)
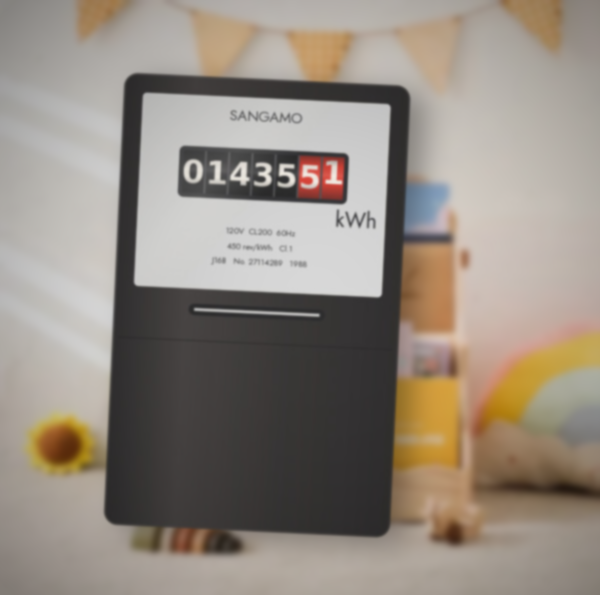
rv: kWh 1435.51
